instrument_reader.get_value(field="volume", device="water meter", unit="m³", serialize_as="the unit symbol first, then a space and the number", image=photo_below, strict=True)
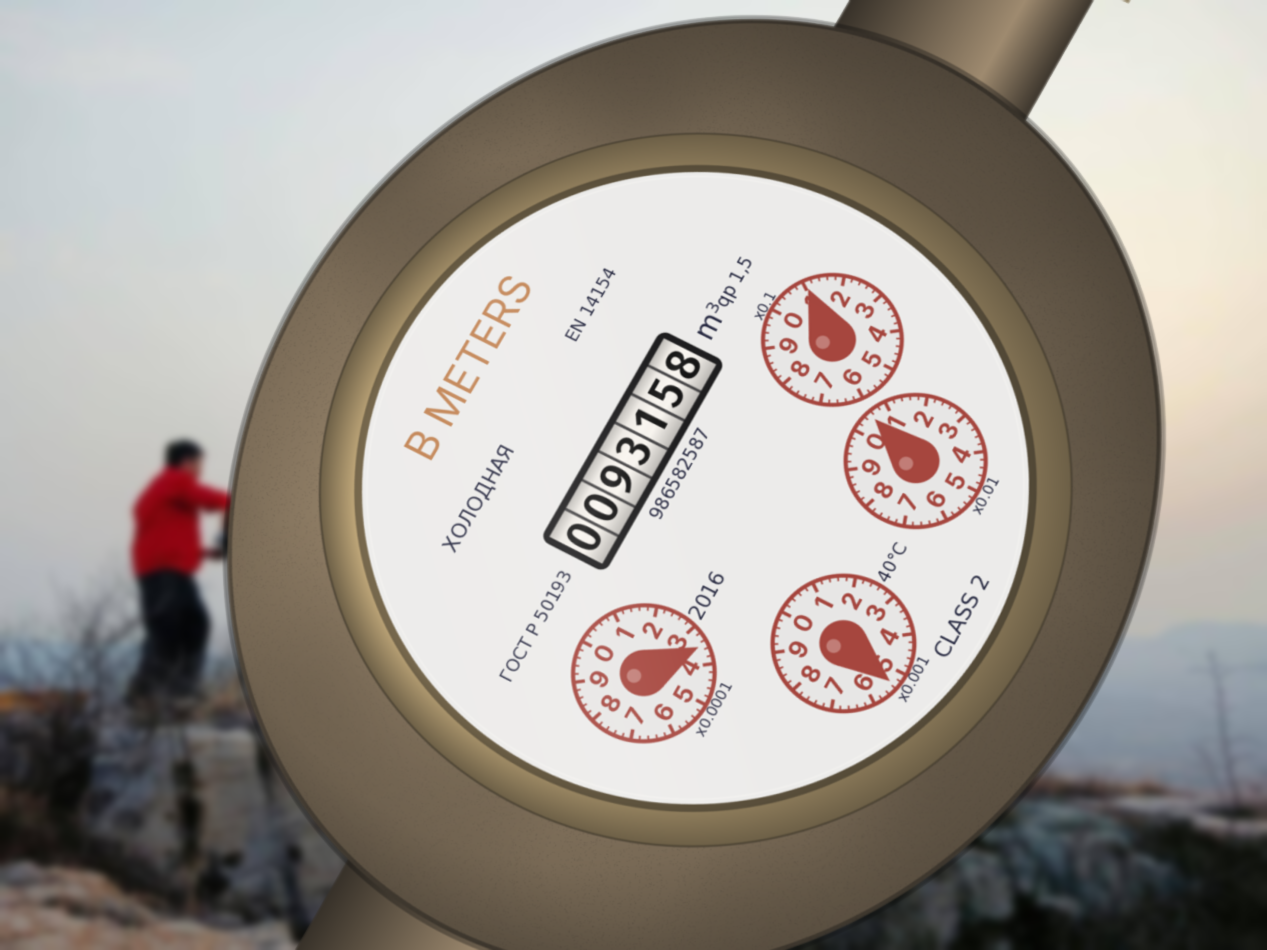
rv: m³ 93158.1053
